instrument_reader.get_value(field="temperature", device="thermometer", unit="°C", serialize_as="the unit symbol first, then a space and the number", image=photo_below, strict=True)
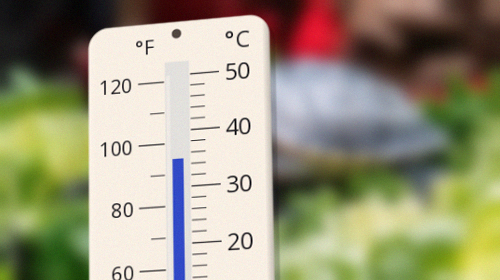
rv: °C 35
